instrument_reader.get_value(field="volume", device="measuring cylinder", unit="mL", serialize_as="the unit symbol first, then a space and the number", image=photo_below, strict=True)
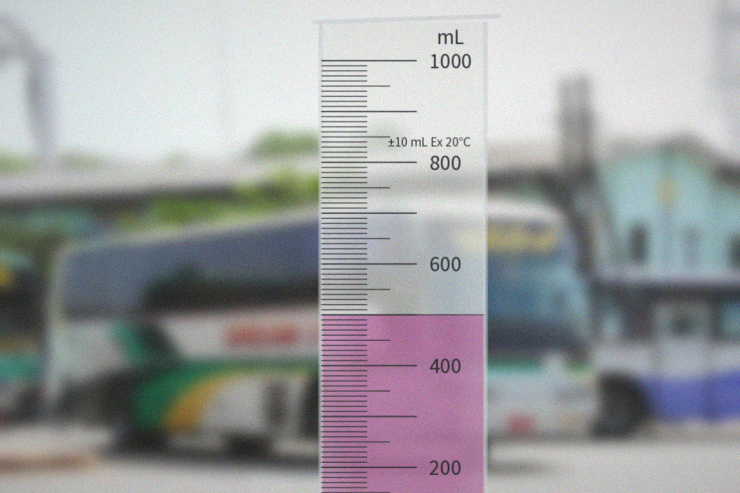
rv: mL 500
